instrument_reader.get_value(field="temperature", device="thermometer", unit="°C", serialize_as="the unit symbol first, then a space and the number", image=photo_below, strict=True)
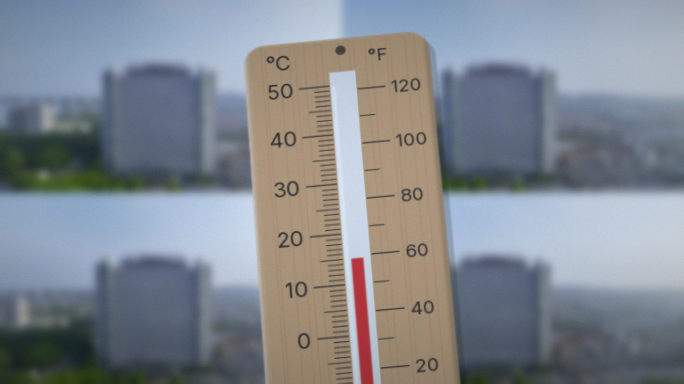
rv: °C 15
